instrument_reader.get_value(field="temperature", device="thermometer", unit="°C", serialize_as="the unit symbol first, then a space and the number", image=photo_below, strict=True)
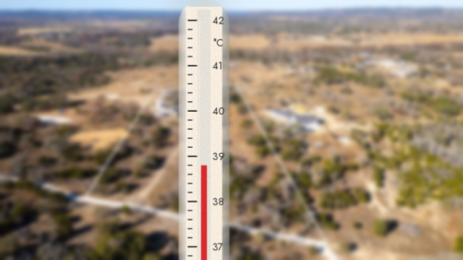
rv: °C 38.8
